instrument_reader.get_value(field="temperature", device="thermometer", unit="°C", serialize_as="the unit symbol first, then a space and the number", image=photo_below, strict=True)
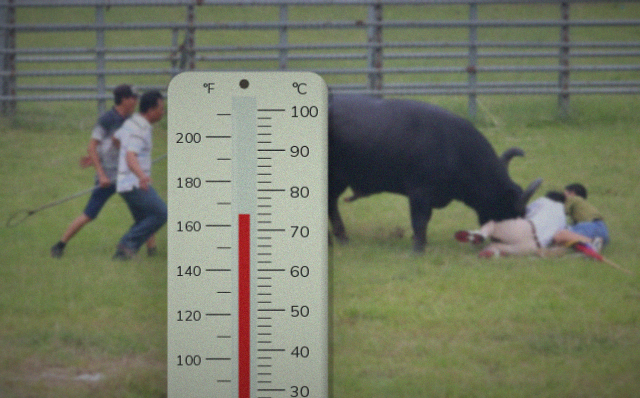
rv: °C 74
